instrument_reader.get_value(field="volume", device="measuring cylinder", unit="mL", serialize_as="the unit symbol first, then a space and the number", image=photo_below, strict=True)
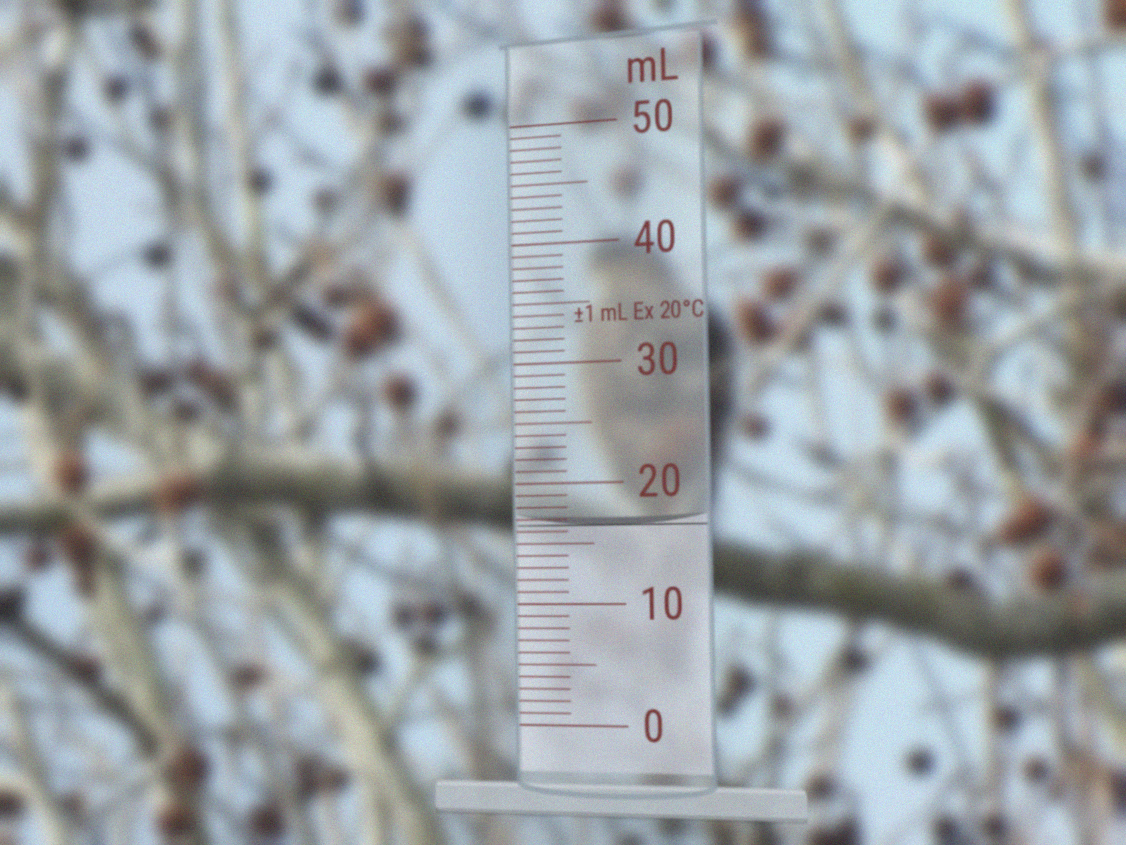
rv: mL 16.5
